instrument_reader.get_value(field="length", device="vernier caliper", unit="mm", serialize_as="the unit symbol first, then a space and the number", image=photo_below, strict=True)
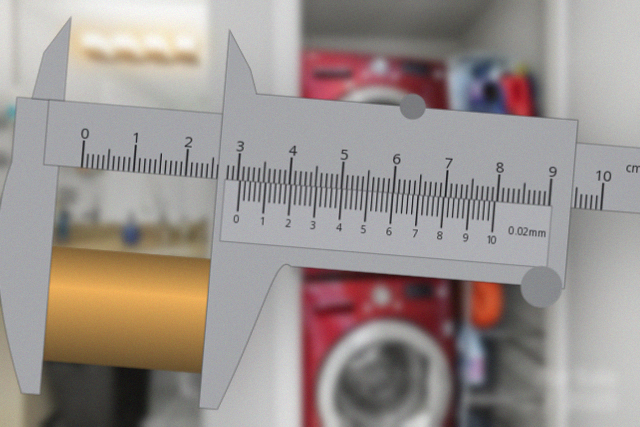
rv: mm 30.5
